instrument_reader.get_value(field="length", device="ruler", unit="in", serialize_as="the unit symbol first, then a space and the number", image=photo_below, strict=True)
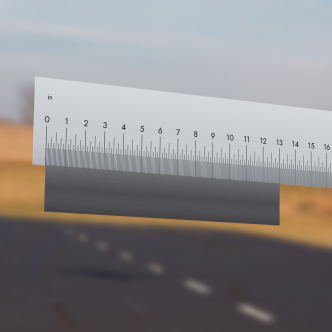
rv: in 13
